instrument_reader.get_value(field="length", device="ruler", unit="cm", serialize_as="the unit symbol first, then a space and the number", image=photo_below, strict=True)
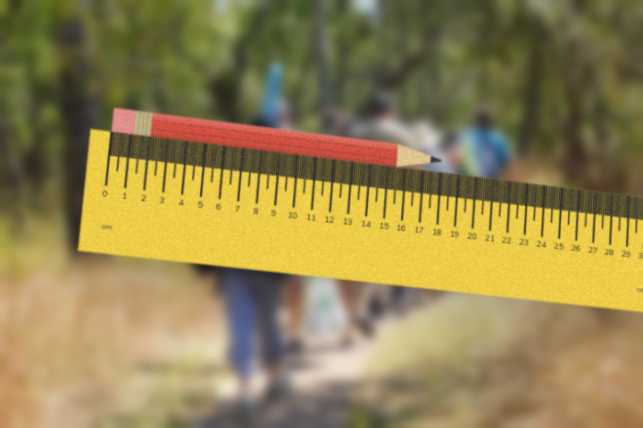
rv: cm 18
